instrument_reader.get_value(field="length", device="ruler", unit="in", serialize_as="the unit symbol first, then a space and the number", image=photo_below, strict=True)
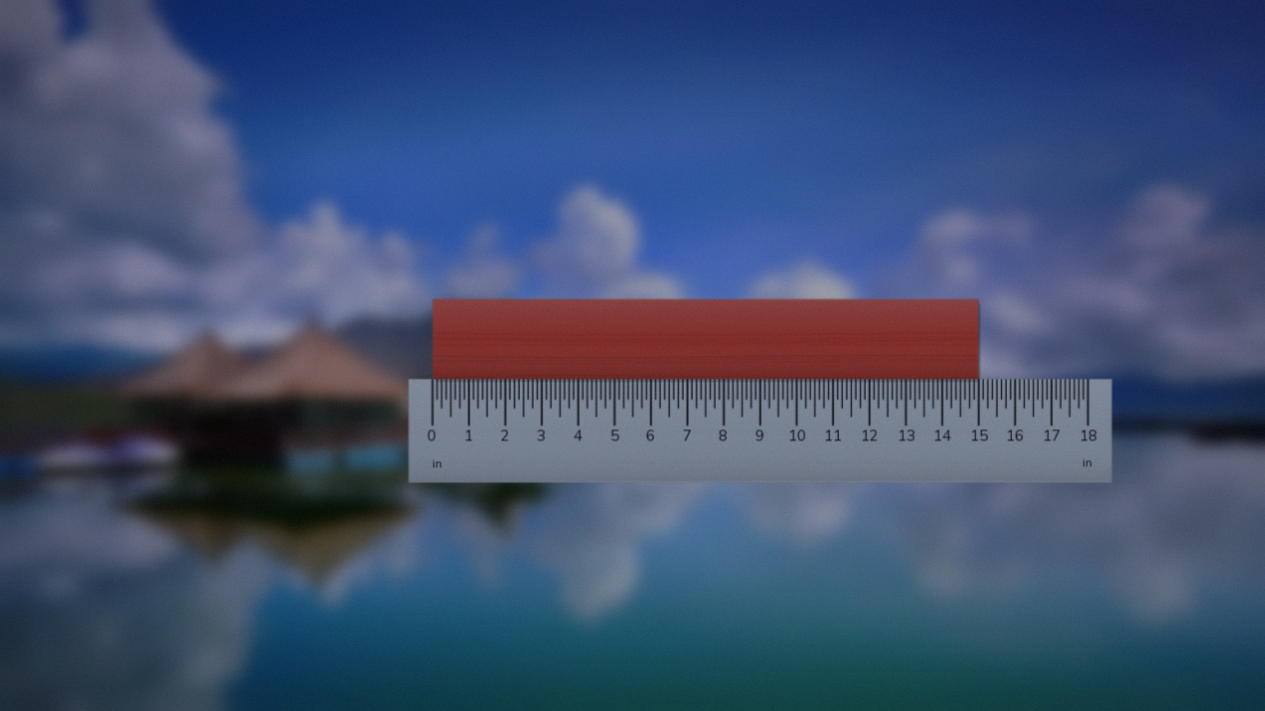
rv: in 15
